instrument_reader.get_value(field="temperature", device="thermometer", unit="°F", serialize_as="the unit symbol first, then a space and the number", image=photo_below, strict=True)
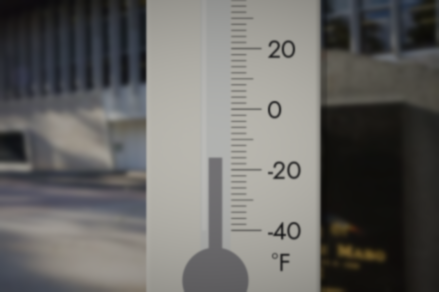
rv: °F -16
